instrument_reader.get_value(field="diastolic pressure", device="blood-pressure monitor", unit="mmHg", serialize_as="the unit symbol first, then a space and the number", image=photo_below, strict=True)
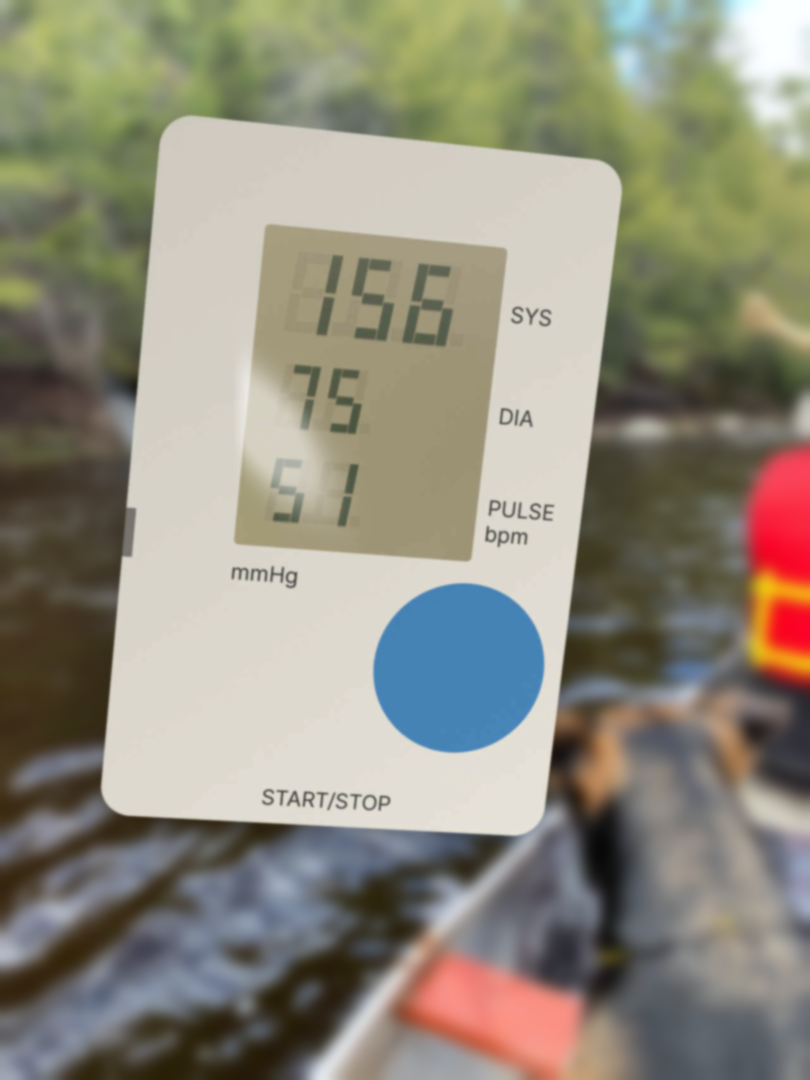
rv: mmHg 75
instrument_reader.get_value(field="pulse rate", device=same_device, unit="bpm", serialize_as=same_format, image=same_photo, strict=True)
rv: bpm 51
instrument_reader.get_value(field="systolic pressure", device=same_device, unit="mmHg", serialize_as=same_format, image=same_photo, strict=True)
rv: mmHg 156
